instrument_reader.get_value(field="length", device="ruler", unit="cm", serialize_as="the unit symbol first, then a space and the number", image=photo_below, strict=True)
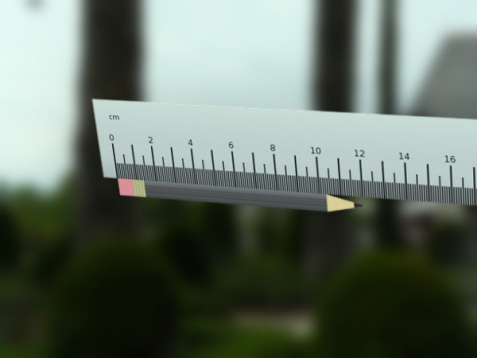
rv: cm 12
